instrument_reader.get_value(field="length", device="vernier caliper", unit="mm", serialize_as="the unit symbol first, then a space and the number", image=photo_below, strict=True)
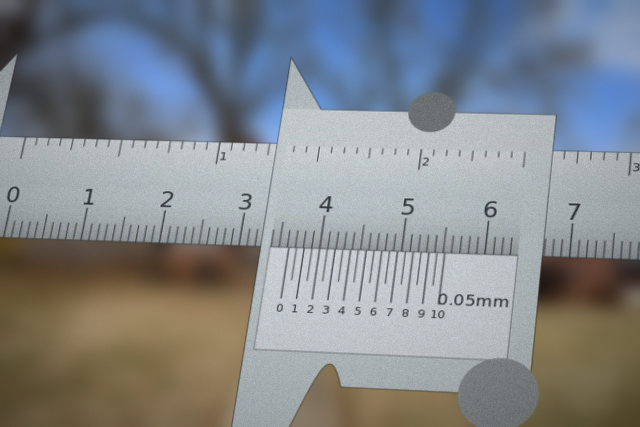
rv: mm 36.2
